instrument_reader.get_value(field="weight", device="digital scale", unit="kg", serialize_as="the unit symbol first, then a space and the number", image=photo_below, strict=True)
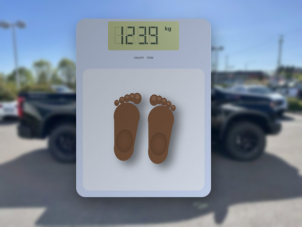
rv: kg 123.9
